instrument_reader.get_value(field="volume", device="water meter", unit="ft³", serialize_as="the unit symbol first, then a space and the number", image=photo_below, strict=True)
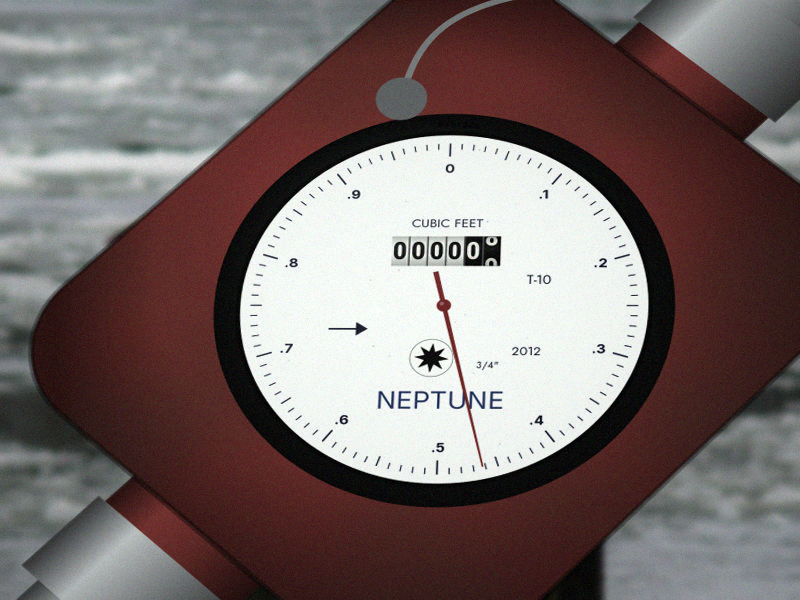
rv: ft³ 8.46
